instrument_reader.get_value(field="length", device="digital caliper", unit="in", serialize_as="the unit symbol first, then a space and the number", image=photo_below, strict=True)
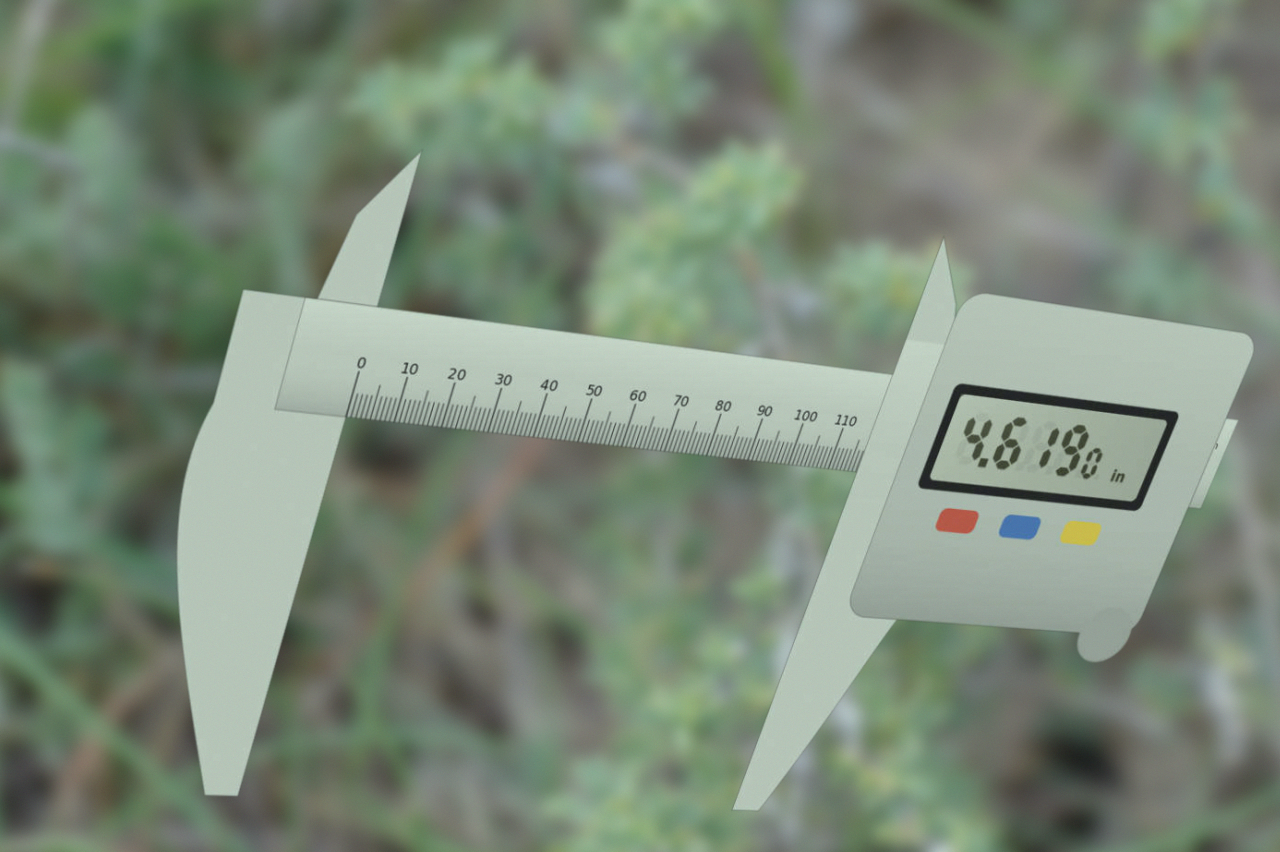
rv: in 4.6190
